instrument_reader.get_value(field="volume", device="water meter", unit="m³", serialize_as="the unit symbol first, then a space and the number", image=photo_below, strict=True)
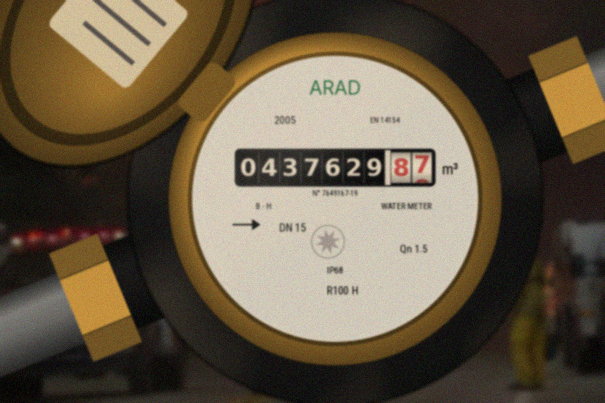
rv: m³ 437629.87
